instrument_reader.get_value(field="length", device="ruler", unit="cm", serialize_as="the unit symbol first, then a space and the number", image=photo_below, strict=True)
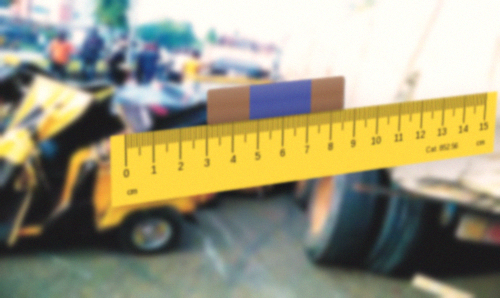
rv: cm 5.5
